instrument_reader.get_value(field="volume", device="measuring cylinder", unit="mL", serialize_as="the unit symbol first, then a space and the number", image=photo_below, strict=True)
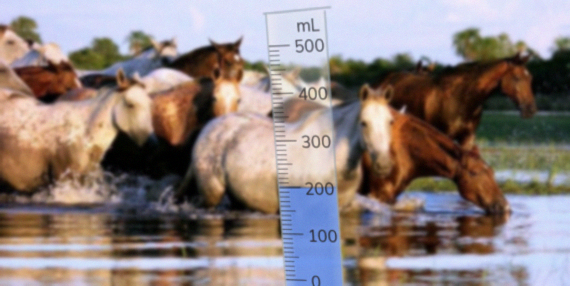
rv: mL 200
